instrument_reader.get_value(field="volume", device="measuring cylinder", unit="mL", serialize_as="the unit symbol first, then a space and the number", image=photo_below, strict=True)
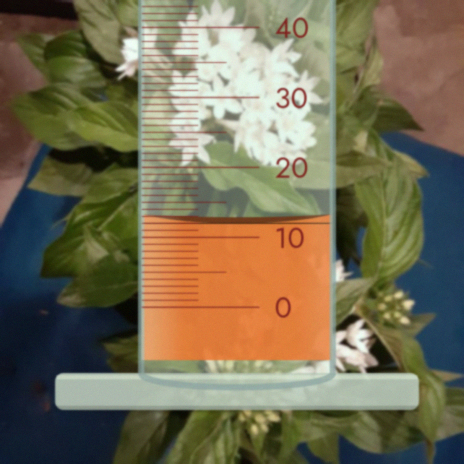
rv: mL 12
